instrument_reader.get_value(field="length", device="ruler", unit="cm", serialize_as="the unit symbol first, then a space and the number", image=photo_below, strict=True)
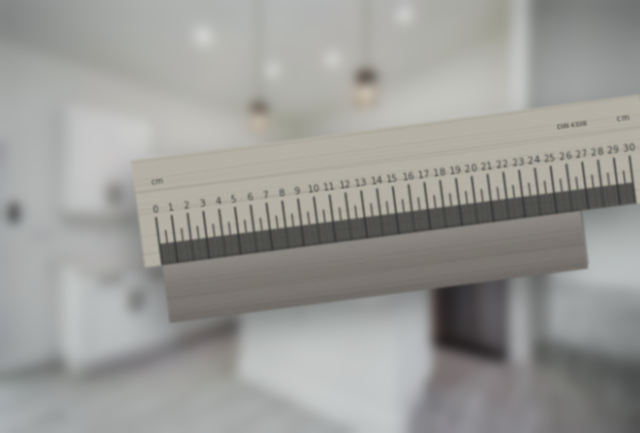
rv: cm 26.5
